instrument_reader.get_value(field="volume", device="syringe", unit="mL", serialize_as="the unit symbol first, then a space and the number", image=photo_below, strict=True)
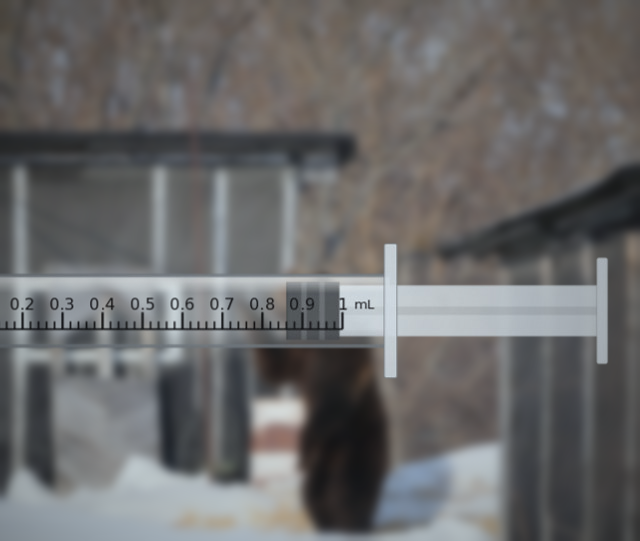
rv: mL 0.86
